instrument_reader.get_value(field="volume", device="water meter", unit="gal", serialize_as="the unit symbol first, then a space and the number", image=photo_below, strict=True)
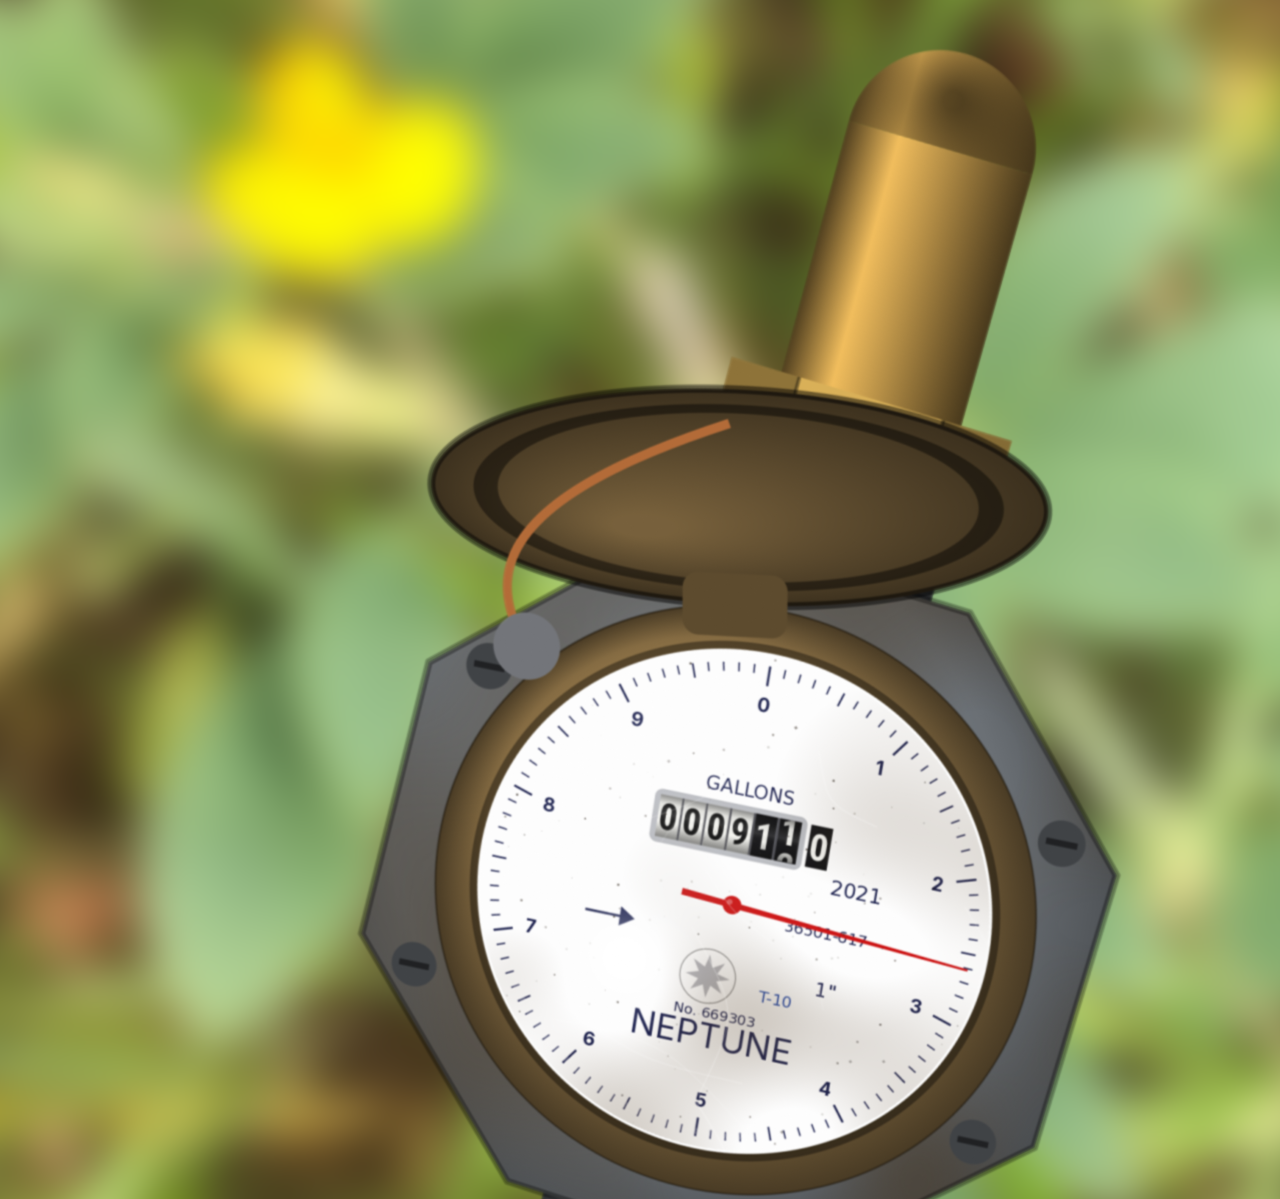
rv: gal 9112.6
